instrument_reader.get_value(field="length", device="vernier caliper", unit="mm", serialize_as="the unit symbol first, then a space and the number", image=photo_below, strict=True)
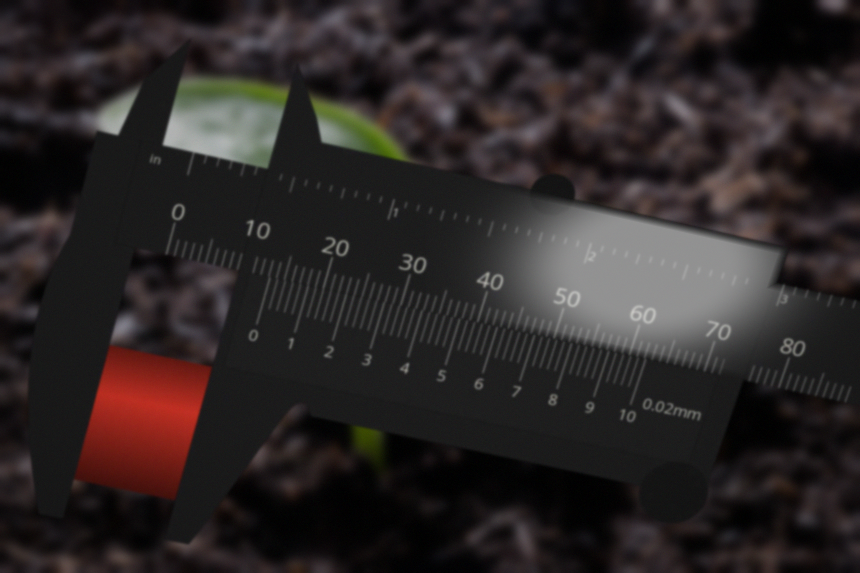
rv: mm 13.2
